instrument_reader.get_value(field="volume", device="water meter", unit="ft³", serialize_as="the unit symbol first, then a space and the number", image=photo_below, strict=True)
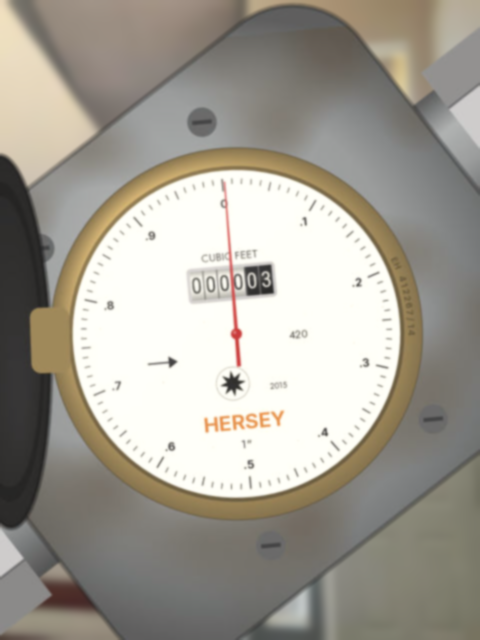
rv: ft³ 3.00
